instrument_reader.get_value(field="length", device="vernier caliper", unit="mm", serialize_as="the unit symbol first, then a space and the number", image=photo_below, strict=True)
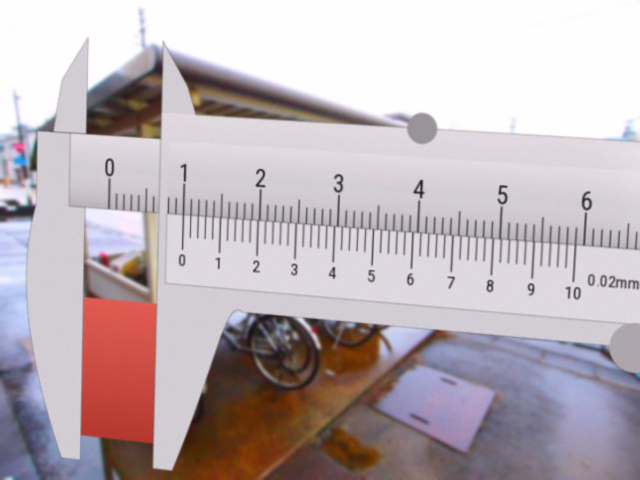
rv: mm 10.0
